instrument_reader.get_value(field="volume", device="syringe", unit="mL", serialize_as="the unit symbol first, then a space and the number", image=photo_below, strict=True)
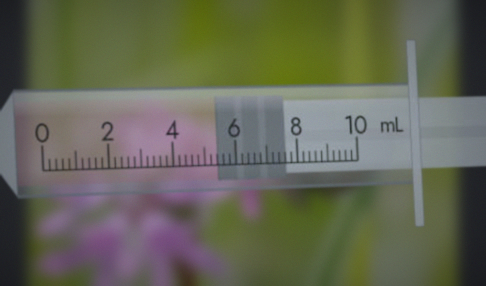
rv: mL 5.4
